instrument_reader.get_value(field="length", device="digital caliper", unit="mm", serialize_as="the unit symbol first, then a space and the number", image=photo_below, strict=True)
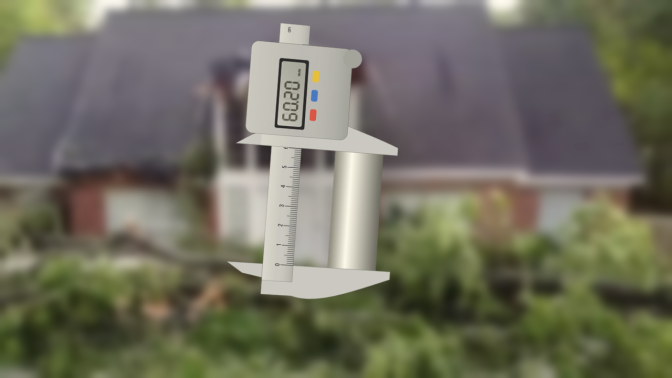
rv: mm 60.20
